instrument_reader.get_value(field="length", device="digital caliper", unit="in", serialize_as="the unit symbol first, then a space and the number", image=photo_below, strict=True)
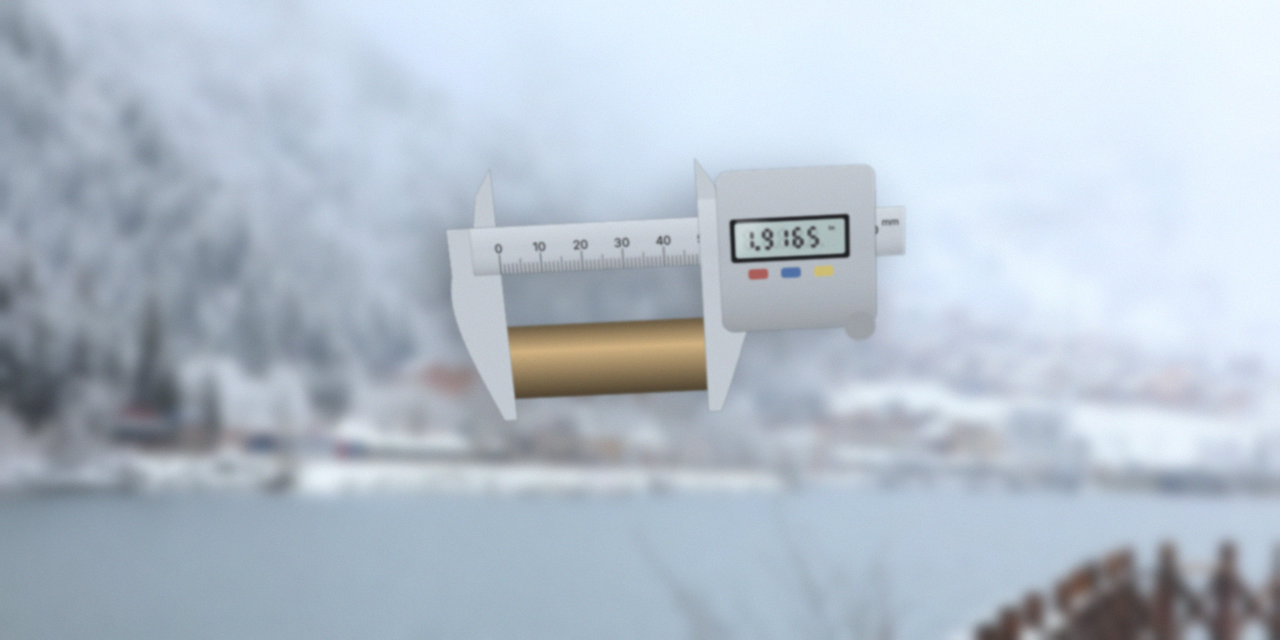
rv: in 1.9165
